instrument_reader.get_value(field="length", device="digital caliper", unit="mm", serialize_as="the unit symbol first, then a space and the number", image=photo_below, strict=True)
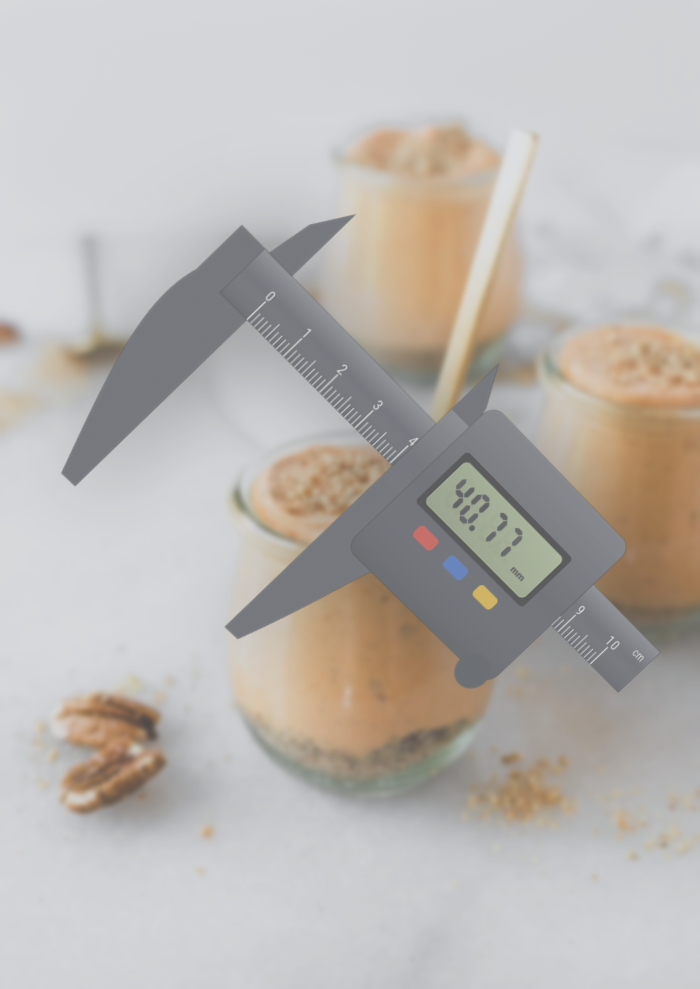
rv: mm 40.77
